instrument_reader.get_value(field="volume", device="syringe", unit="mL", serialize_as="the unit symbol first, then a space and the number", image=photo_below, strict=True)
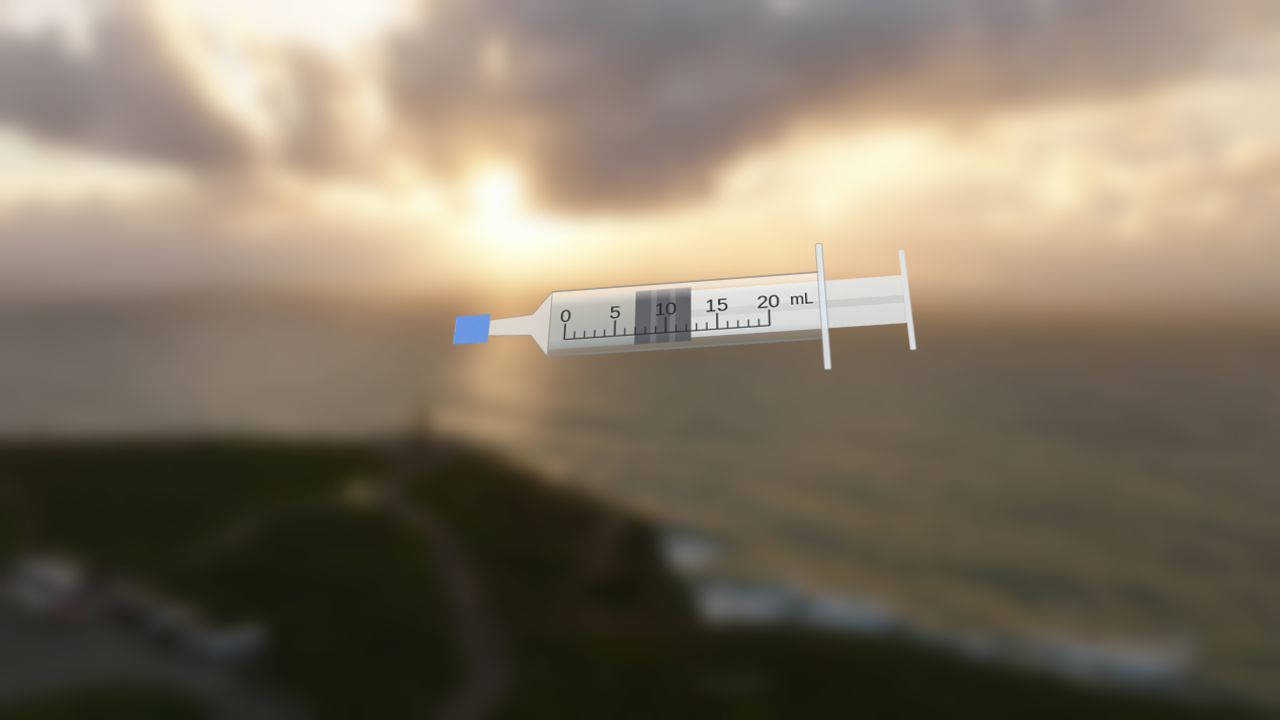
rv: mL 7
